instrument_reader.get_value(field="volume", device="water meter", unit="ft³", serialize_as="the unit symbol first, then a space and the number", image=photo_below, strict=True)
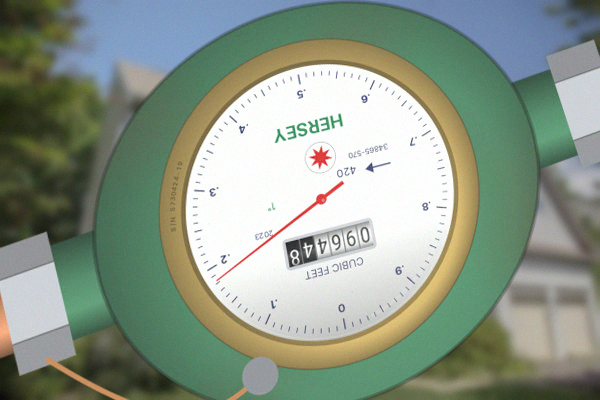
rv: ft³ 96448.18
